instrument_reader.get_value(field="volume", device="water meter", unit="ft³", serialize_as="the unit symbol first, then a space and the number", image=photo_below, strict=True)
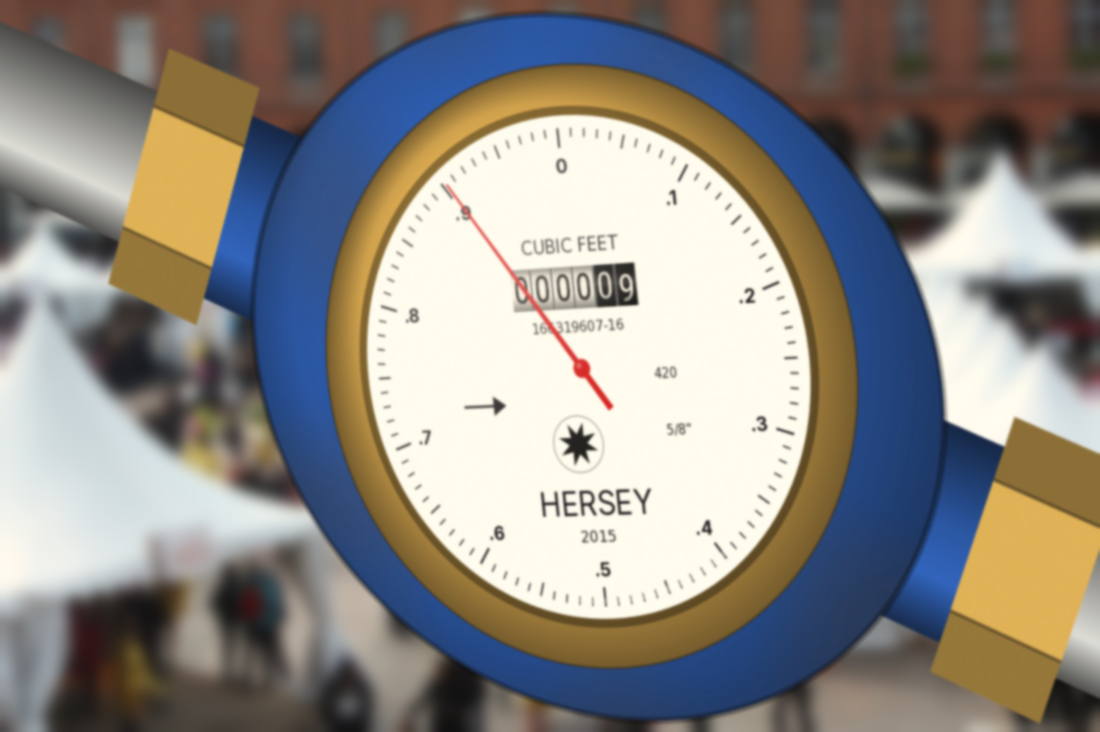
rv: ft³ 8.90
